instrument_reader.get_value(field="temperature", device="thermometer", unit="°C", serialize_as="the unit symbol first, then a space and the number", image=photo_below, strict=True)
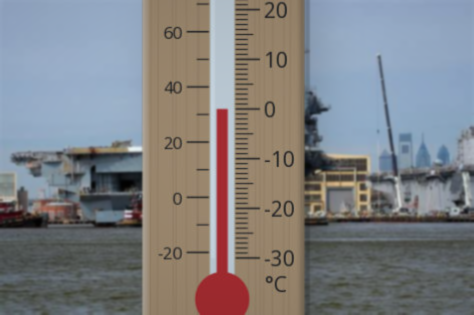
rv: °C 0
